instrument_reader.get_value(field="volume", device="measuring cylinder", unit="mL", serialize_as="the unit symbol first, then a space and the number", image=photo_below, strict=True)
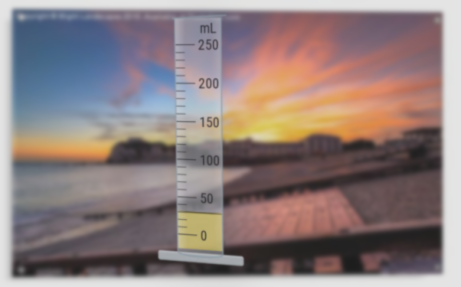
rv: mL 30
